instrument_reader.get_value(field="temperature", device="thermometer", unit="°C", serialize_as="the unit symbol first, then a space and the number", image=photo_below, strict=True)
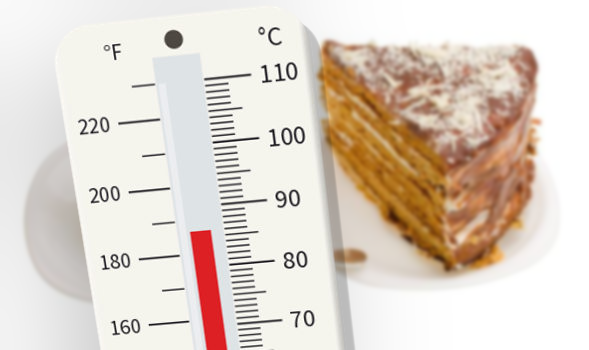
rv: °C 86
